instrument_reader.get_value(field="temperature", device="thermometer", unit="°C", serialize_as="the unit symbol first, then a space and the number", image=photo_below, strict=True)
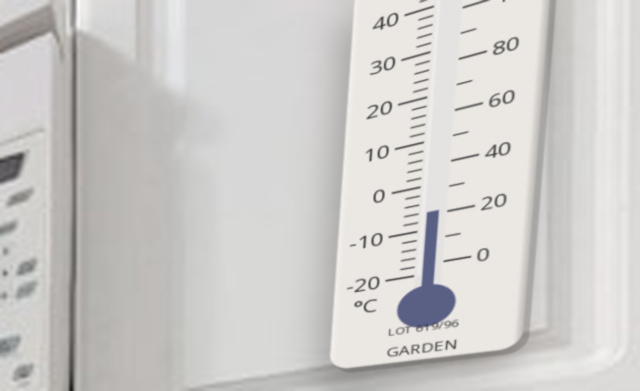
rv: °C -6
